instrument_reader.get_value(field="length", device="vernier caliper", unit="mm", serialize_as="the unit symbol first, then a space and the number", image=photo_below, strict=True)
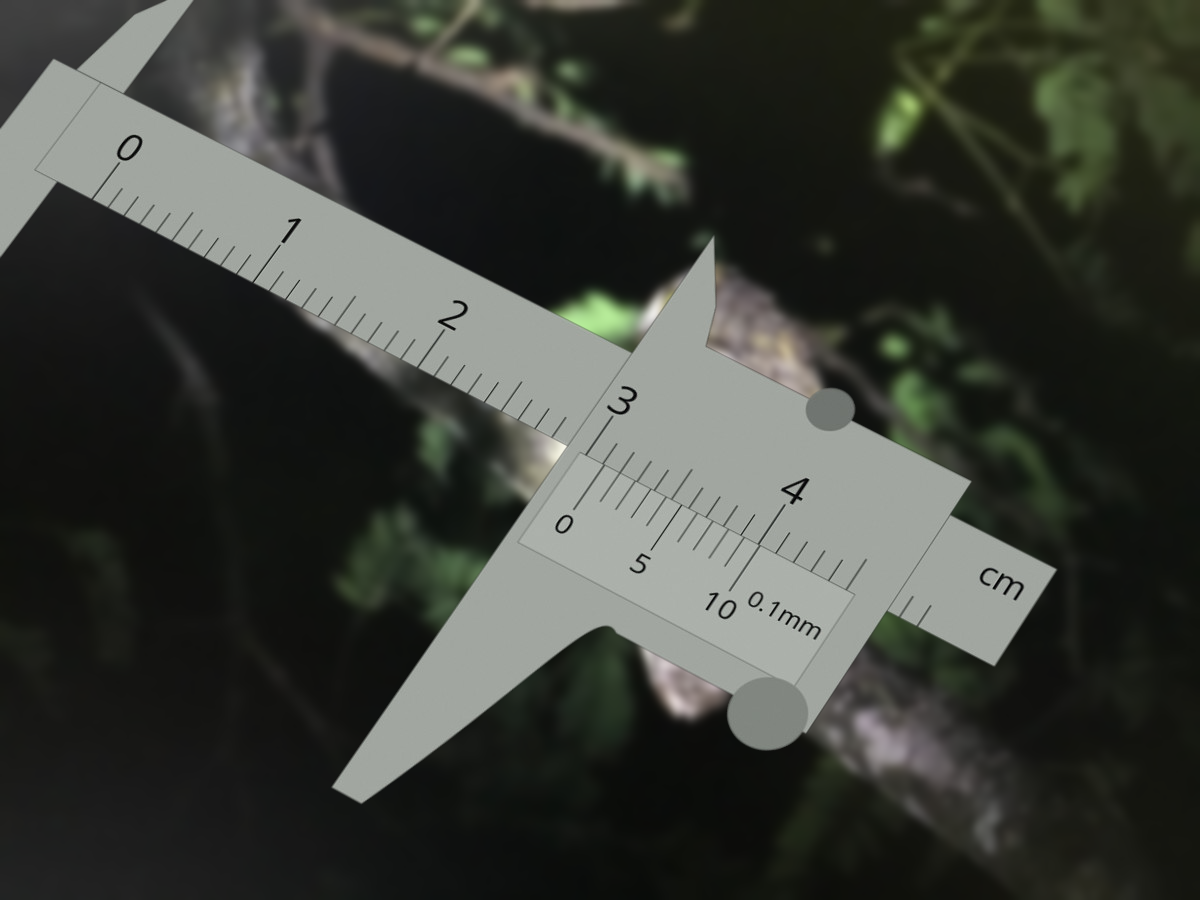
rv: mm 31.1
